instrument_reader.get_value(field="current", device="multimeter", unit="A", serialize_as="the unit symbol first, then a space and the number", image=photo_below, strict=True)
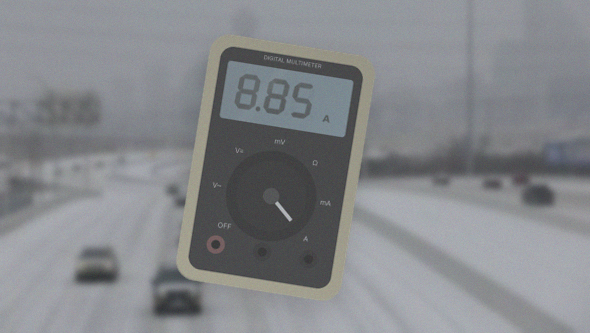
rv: A 8.85
